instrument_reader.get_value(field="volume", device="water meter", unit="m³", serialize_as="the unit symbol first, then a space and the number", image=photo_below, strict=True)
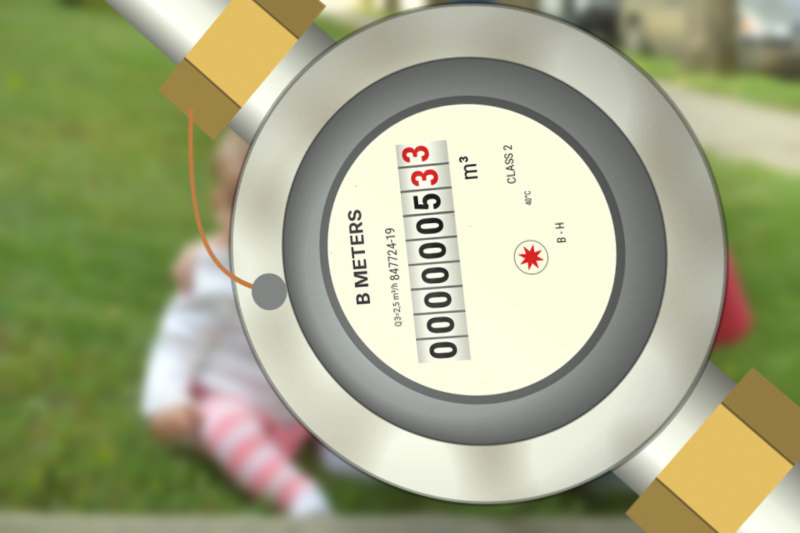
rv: m³ 5.33
